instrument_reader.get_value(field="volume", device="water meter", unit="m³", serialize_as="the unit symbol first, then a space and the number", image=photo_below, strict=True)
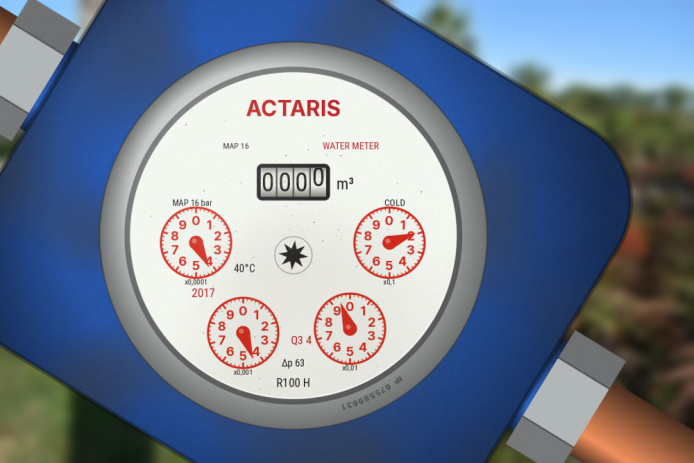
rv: m³ 0.1944
